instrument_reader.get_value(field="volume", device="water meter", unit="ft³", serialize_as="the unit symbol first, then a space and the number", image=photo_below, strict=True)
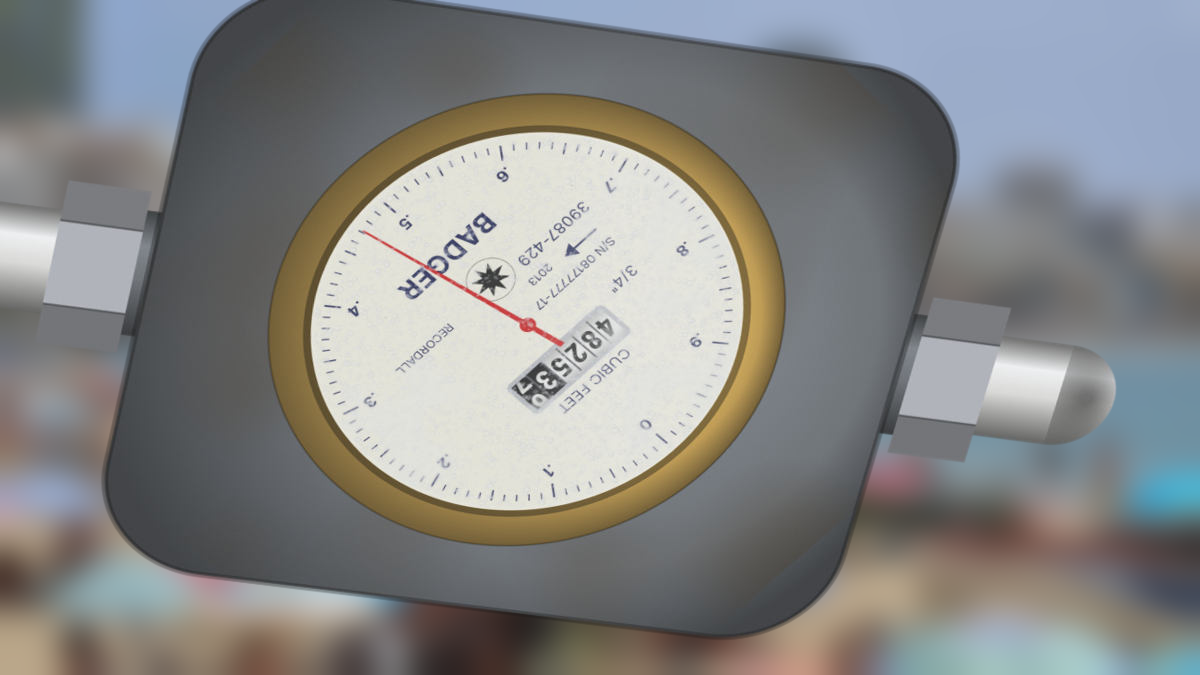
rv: ft³ 482536.47
